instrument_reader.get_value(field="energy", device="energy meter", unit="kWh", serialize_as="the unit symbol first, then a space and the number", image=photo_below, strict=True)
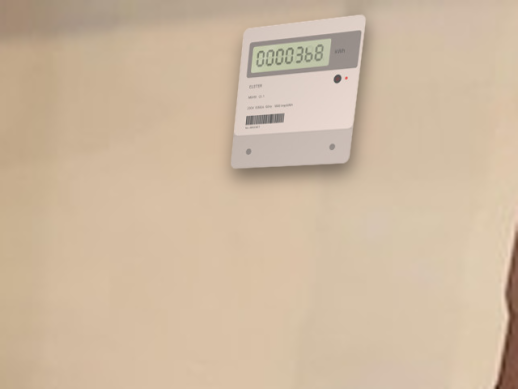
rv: kWh 368
